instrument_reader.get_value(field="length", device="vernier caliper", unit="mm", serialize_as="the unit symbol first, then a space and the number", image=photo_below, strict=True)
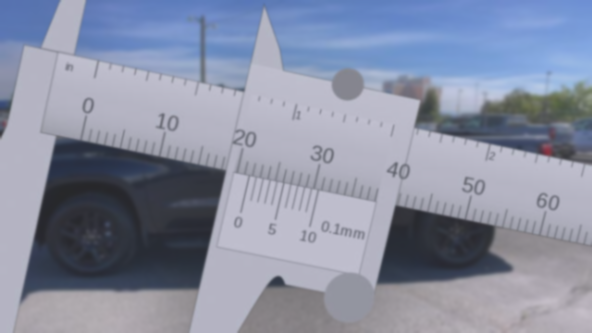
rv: mm 21.6
